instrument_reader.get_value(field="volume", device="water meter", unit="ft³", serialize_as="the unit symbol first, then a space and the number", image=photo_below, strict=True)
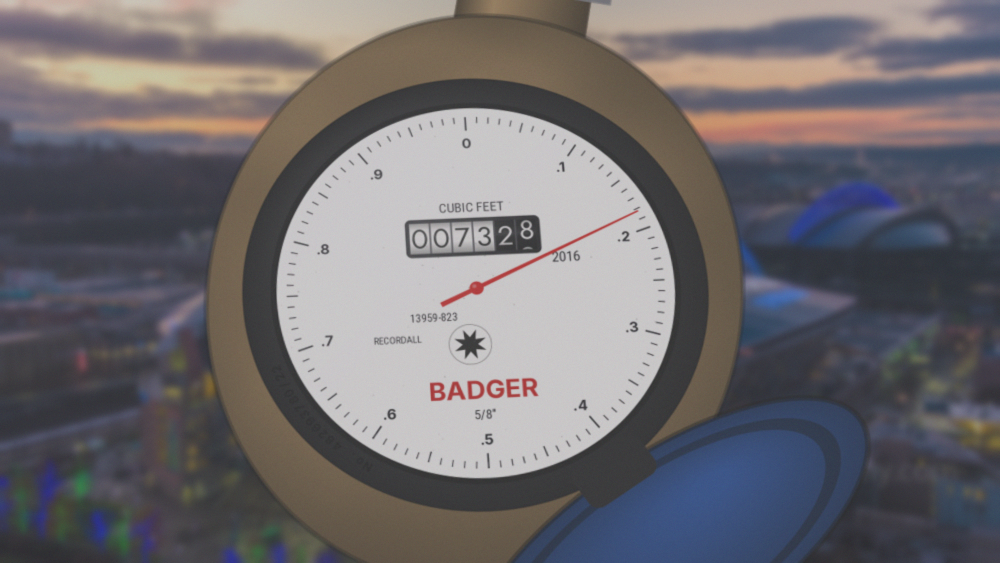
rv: ft³ 7328.18
